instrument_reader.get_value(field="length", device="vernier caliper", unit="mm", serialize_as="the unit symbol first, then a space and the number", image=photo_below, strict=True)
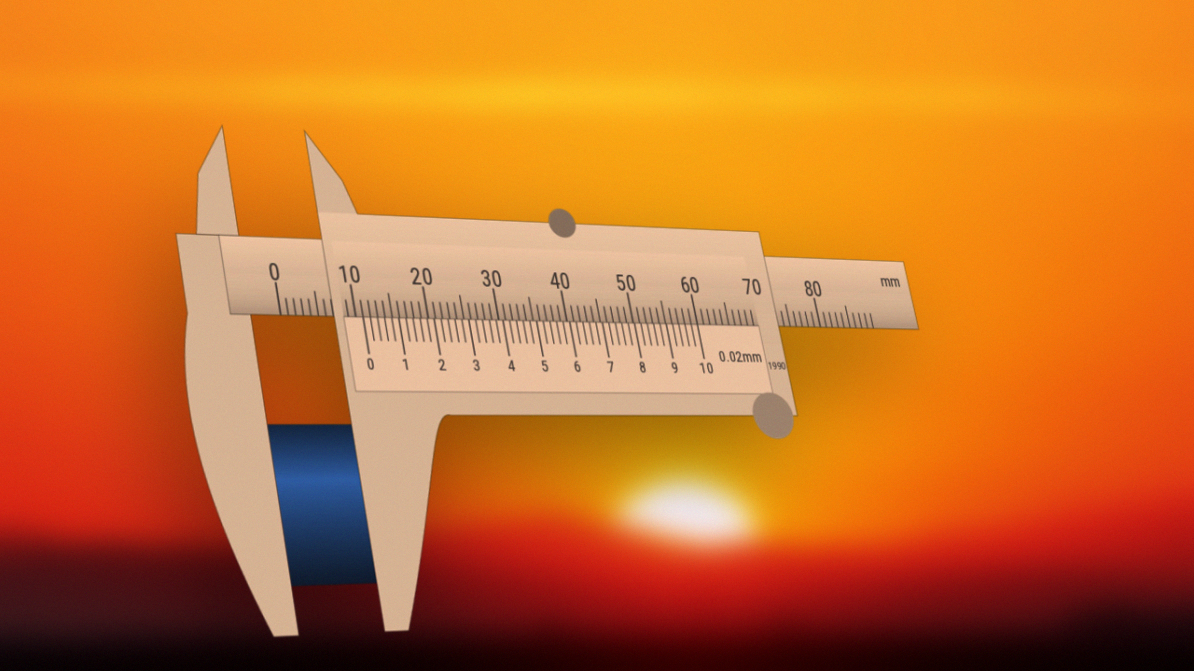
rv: mm 11.0
